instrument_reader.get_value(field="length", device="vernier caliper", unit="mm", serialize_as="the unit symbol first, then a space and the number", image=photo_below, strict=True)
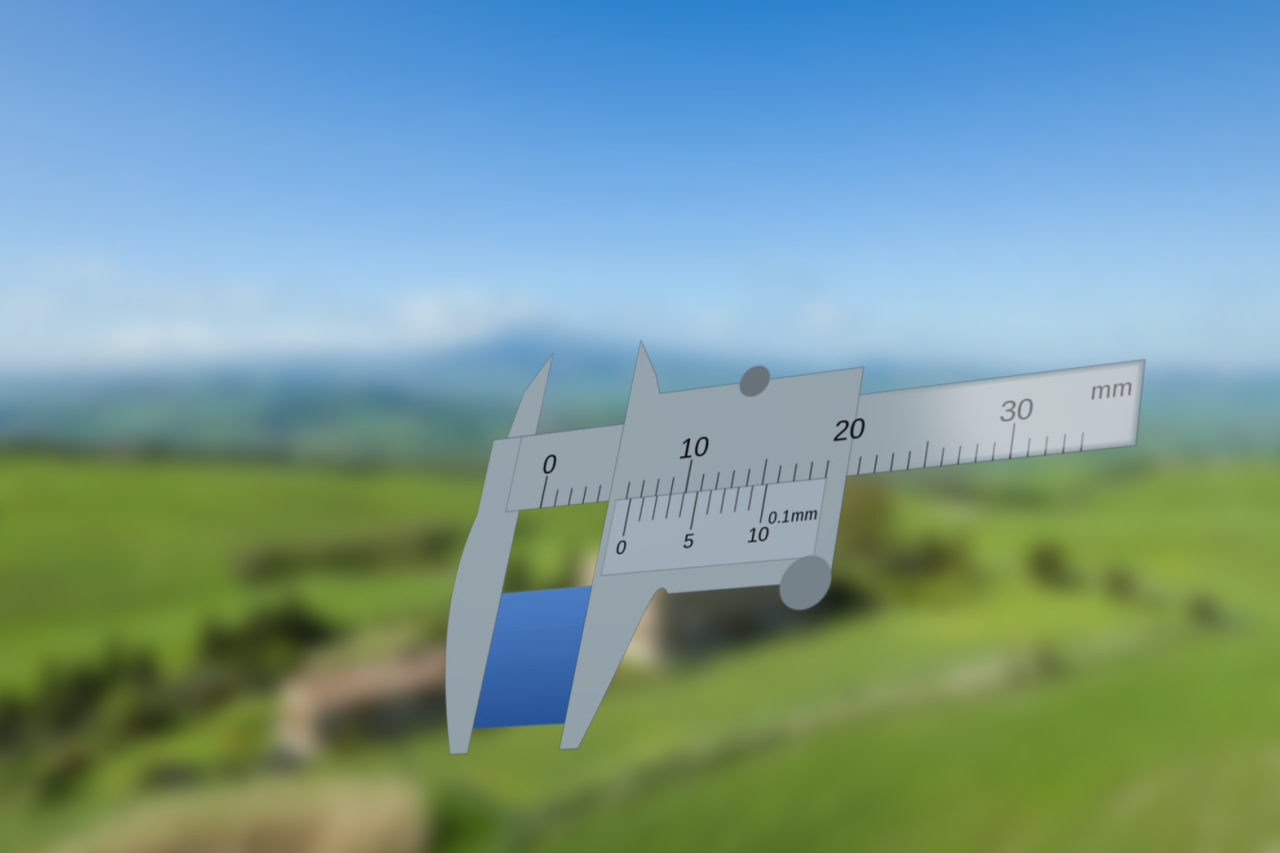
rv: mm 6.3
